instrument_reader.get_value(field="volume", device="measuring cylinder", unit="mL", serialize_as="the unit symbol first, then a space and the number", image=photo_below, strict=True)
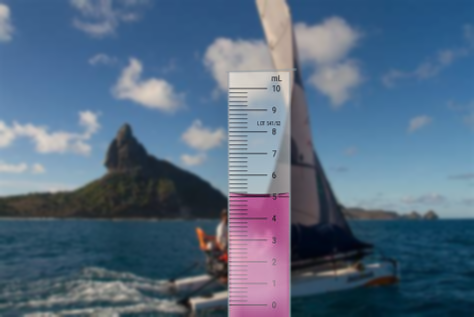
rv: mL 5
